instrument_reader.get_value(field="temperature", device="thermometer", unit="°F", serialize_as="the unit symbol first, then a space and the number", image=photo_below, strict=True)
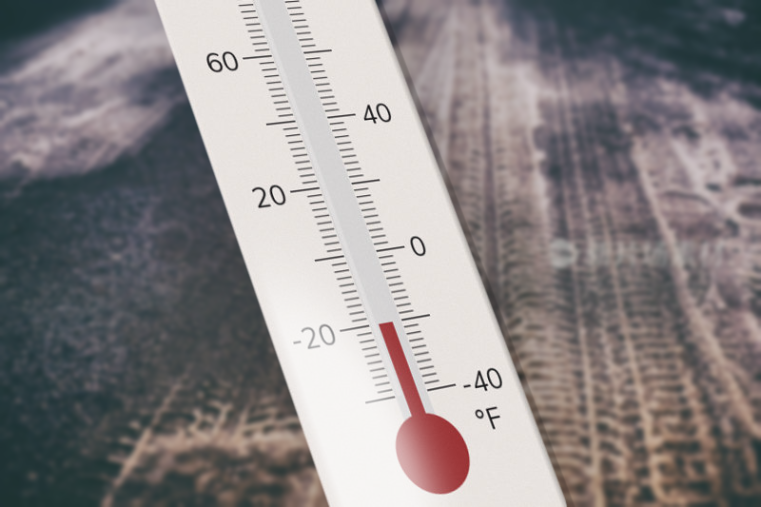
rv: °F -20
